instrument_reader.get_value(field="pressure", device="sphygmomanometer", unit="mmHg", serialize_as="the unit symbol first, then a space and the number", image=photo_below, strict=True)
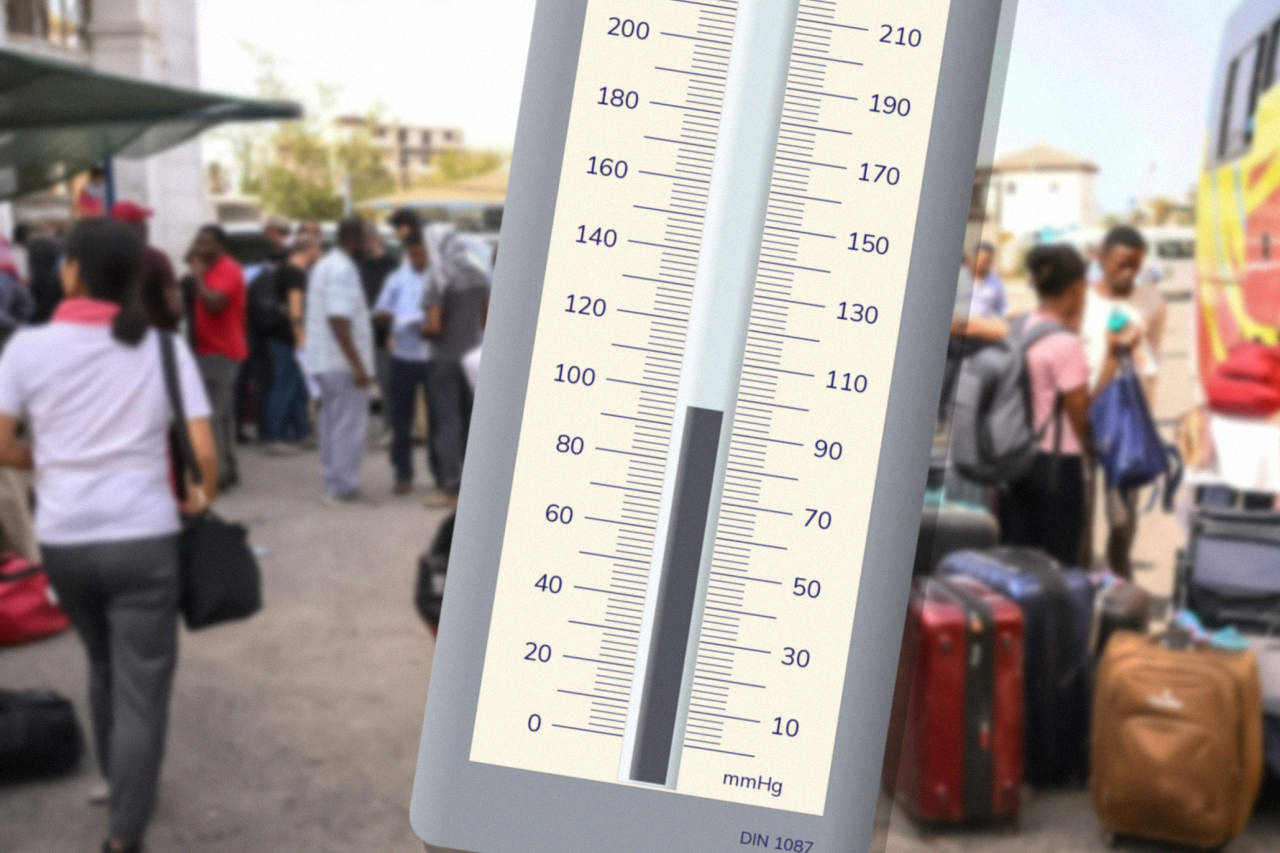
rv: mmHg 96
